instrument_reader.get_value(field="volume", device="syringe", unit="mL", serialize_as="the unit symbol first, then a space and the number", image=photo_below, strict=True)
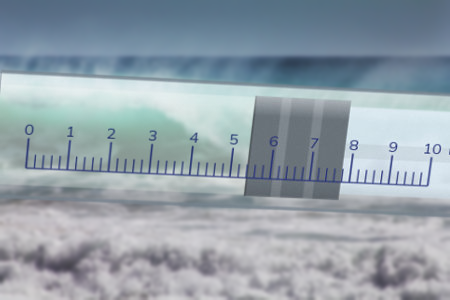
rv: mL 5.4
